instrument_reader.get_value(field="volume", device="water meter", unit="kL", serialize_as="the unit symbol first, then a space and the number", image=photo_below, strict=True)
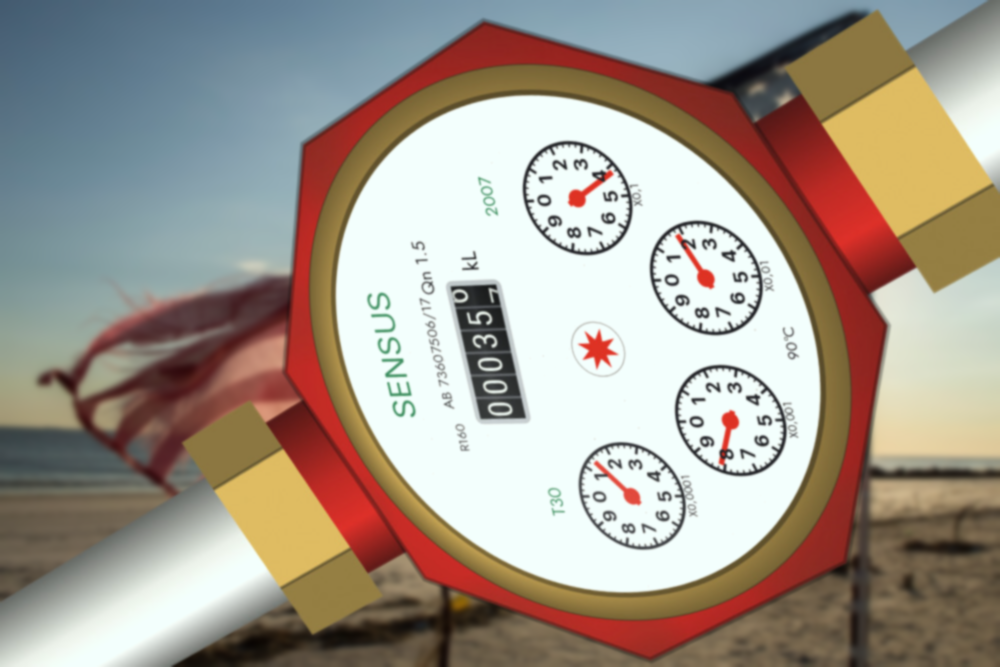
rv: kL 356.4181
